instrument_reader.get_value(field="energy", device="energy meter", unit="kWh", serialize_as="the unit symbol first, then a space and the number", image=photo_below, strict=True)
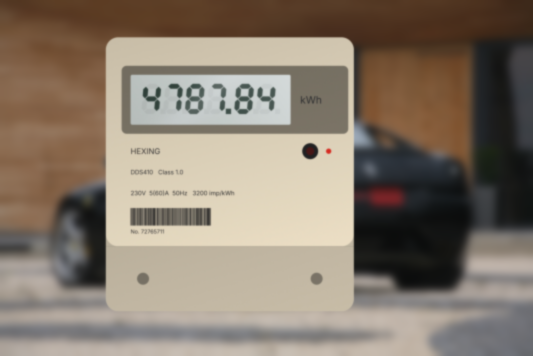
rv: kWh 4787.84
